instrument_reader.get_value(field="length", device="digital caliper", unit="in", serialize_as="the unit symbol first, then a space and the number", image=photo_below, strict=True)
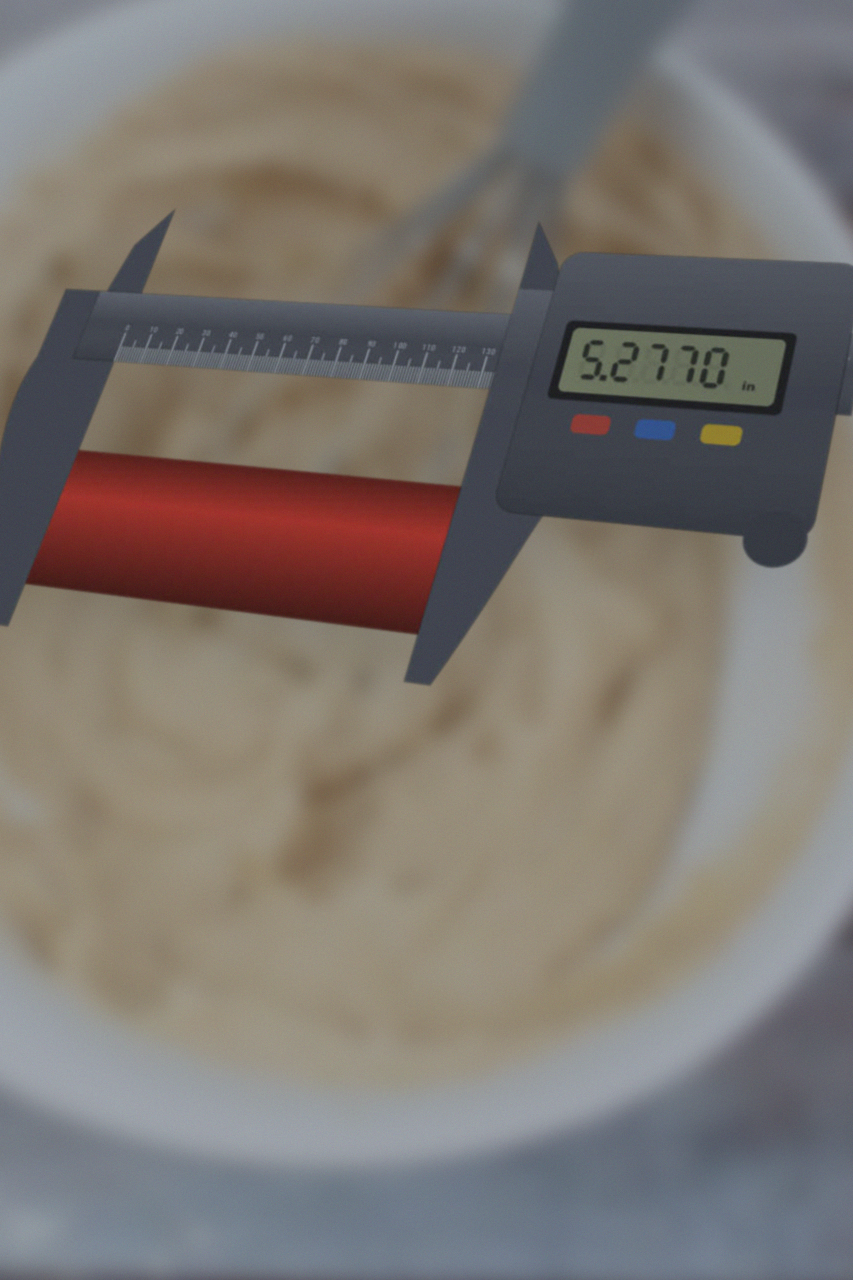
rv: in 5.2770
